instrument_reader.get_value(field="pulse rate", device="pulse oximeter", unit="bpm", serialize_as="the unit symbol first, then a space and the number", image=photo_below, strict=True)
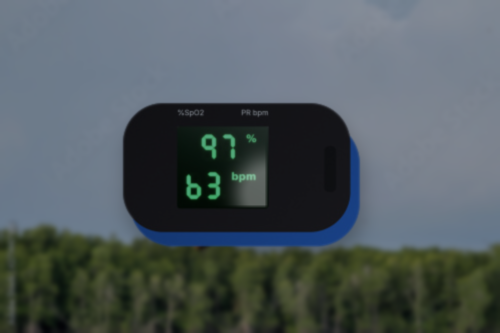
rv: bpm 63
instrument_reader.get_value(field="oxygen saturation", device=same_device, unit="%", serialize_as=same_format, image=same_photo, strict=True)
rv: % 97
